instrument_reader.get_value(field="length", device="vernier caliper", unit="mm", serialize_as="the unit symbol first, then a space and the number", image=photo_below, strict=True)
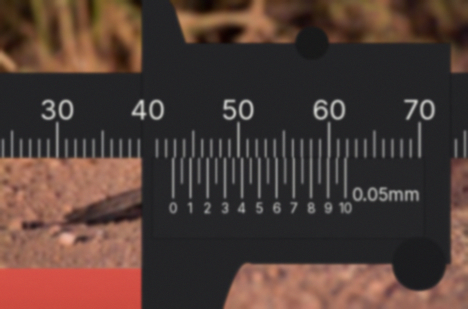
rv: mm 42.8
